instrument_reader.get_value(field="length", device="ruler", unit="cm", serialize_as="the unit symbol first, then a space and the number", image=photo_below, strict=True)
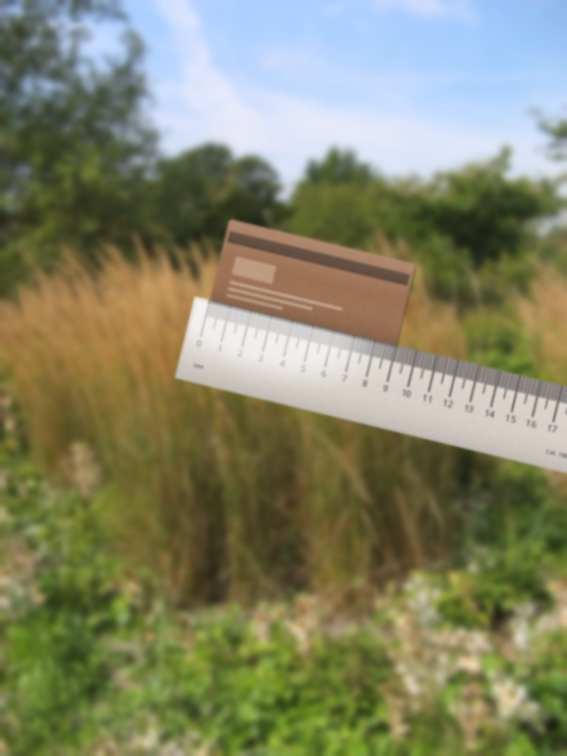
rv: cm 9
